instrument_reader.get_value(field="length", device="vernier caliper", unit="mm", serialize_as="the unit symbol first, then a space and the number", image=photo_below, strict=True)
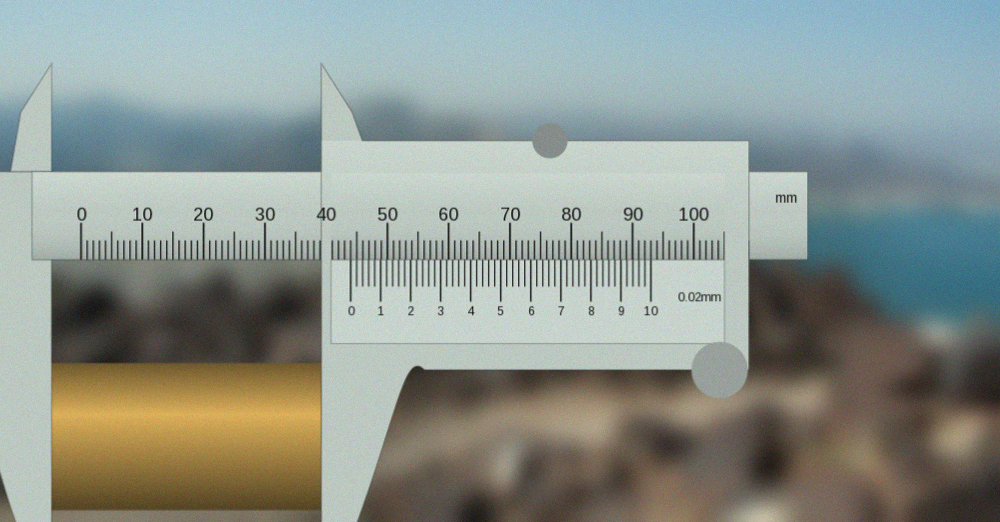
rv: mm 44.0
